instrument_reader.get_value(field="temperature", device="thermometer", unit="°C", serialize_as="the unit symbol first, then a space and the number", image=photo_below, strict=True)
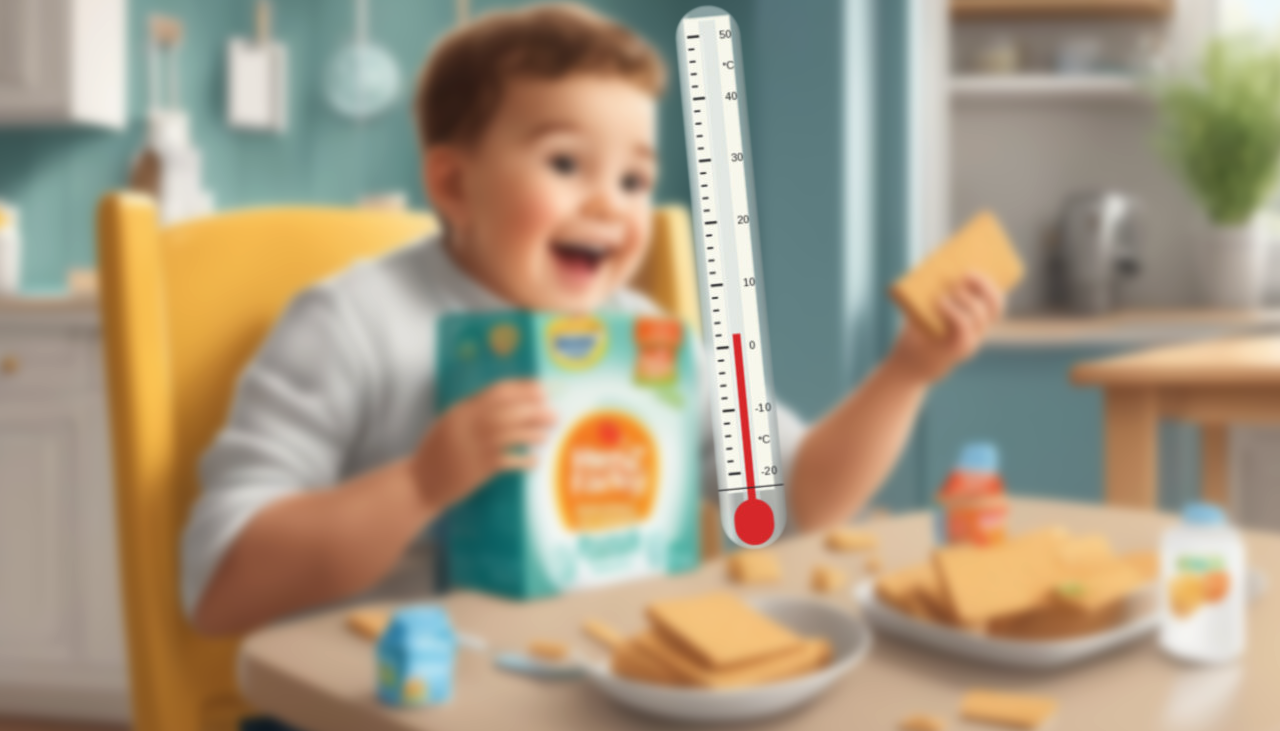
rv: °C 2
